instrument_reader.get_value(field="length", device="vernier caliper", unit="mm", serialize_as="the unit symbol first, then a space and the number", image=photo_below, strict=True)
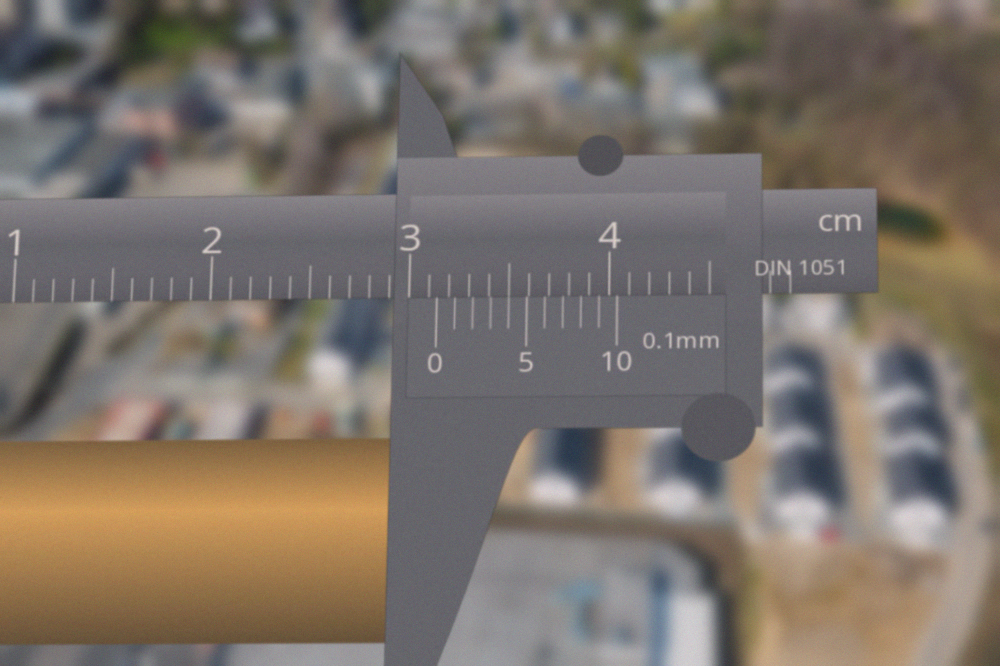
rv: mm 31.4
